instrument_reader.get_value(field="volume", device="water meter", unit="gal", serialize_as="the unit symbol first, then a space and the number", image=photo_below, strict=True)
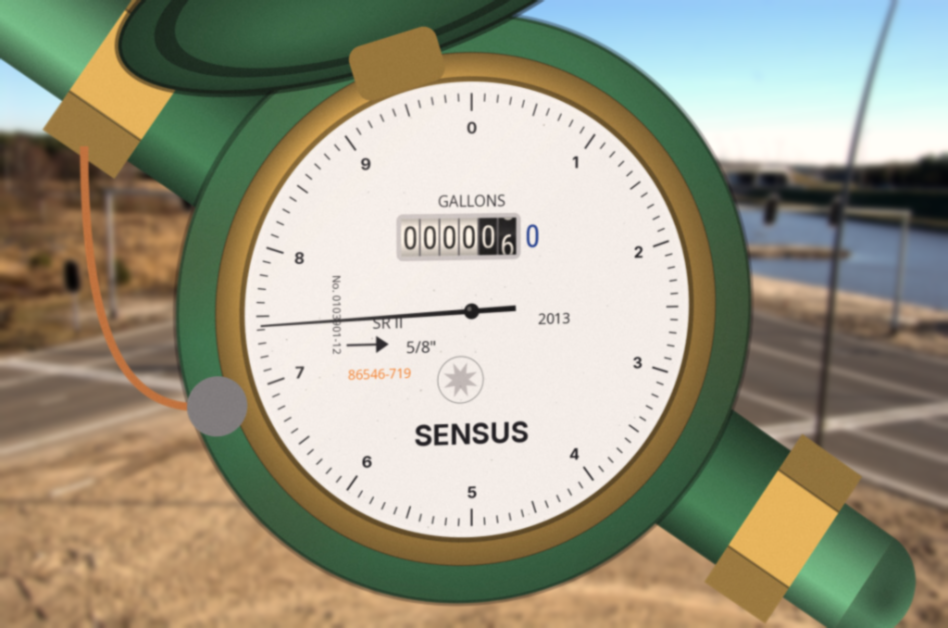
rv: gal 57.4
